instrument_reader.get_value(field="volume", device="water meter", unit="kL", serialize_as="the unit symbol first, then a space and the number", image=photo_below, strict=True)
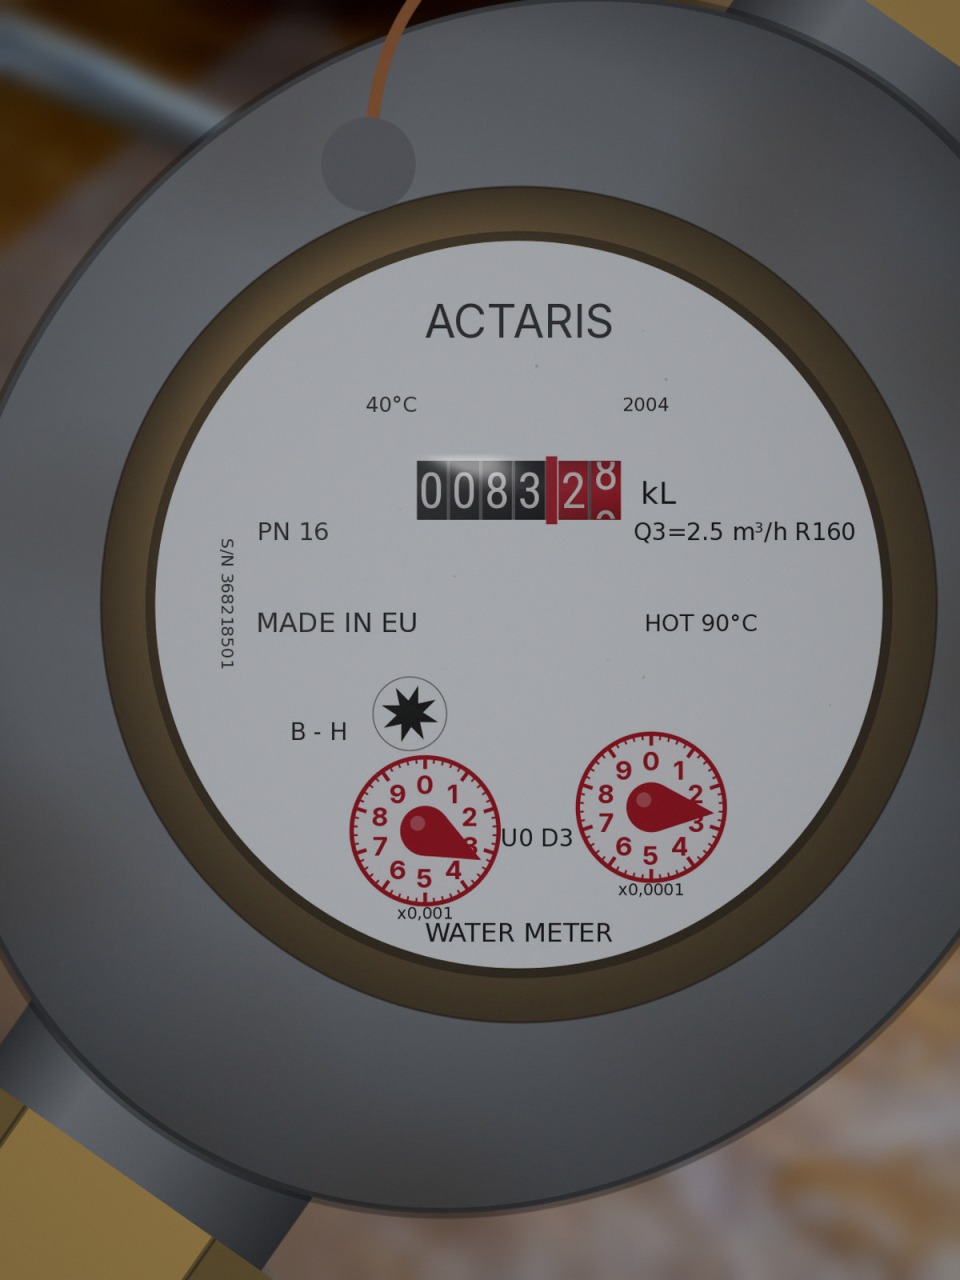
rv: kL 83.2832
